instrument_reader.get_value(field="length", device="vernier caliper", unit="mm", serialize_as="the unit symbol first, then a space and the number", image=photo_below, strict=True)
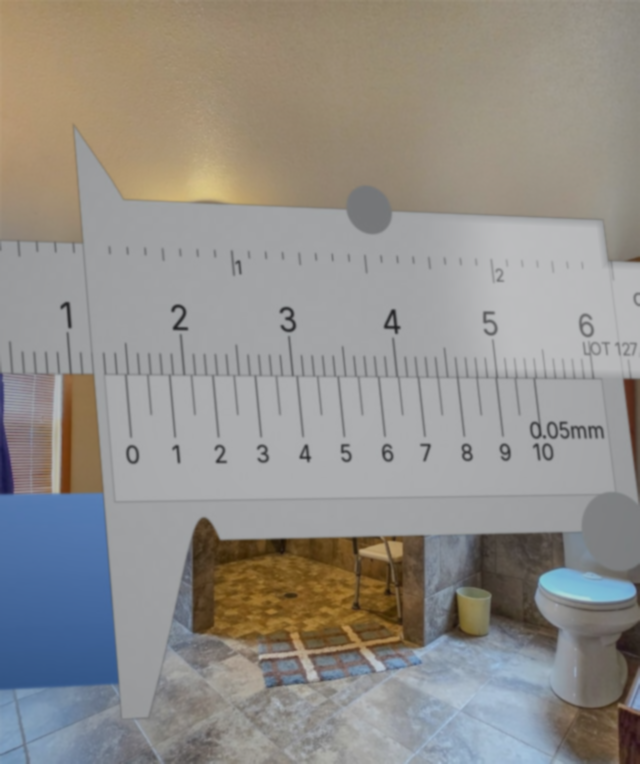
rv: mm 14.8
